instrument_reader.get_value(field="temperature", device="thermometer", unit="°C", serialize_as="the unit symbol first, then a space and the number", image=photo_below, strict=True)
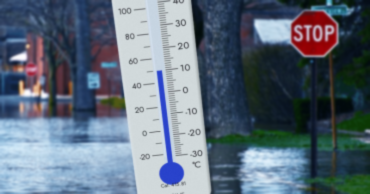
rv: °C 10
